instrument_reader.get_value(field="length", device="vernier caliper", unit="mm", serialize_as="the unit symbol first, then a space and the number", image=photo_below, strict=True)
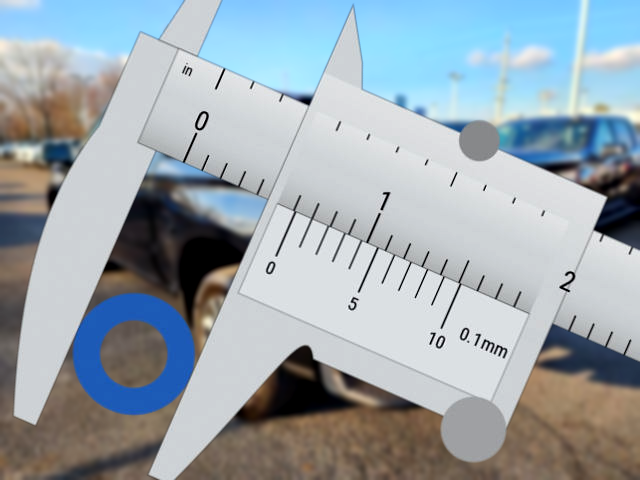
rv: mm 6.1
